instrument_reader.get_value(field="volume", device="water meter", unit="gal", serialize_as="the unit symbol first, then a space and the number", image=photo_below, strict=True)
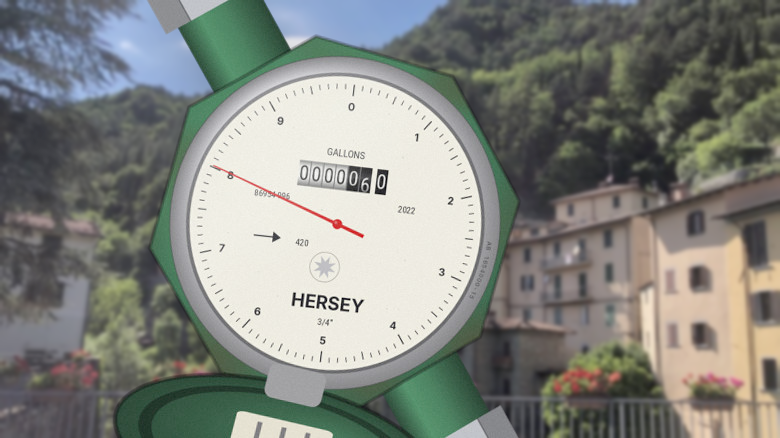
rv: gal 58.0
